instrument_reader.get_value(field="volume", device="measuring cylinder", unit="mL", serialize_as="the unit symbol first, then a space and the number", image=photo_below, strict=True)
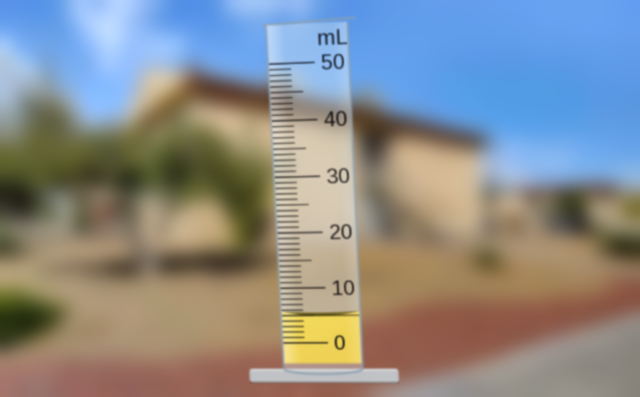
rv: mL 5
